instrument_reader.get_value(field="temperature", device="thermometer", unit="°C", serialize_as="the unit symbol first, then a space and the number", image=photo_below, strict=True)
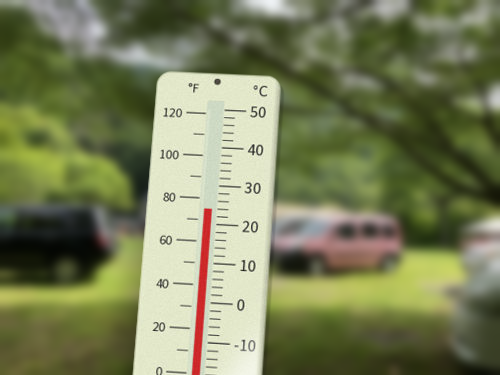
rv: °C 24
